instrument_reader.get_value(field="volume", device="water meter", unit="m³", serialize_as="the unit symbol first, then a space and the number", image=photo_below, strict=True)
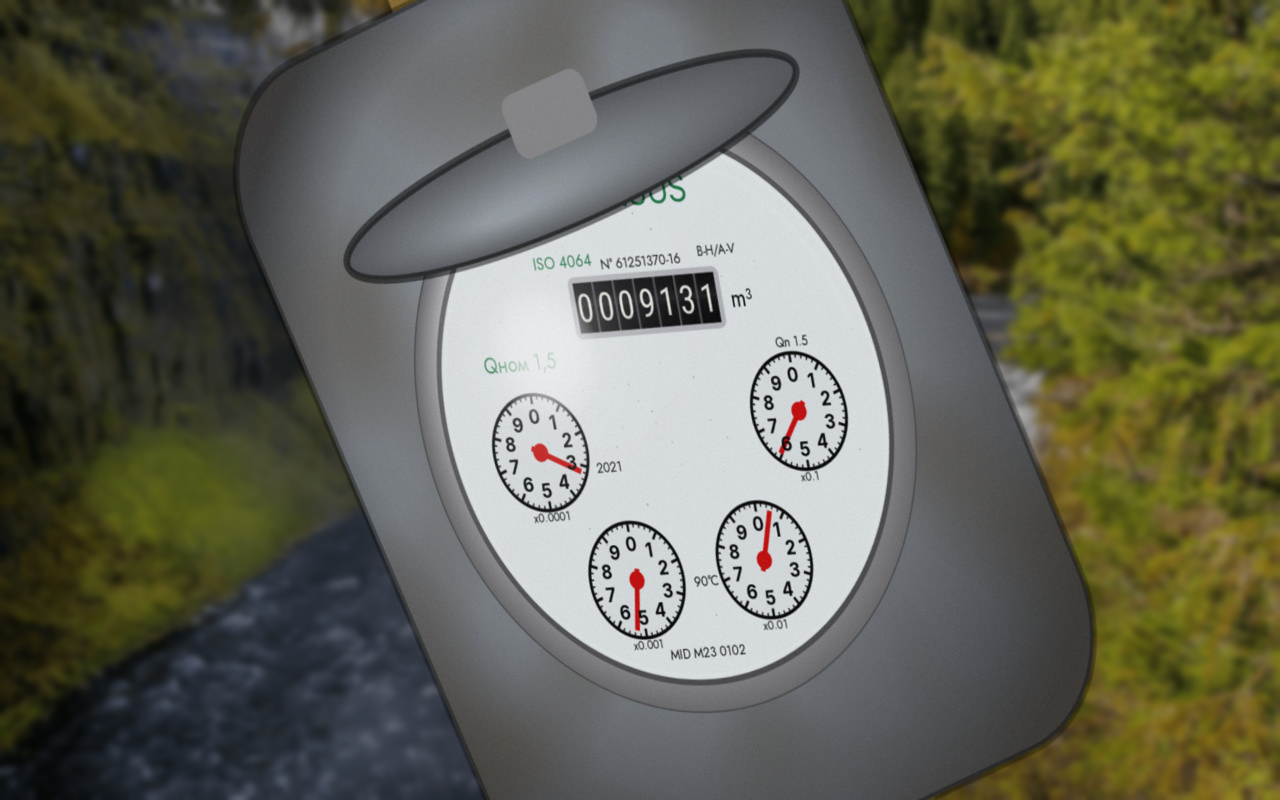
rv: m³ 9131.6053
